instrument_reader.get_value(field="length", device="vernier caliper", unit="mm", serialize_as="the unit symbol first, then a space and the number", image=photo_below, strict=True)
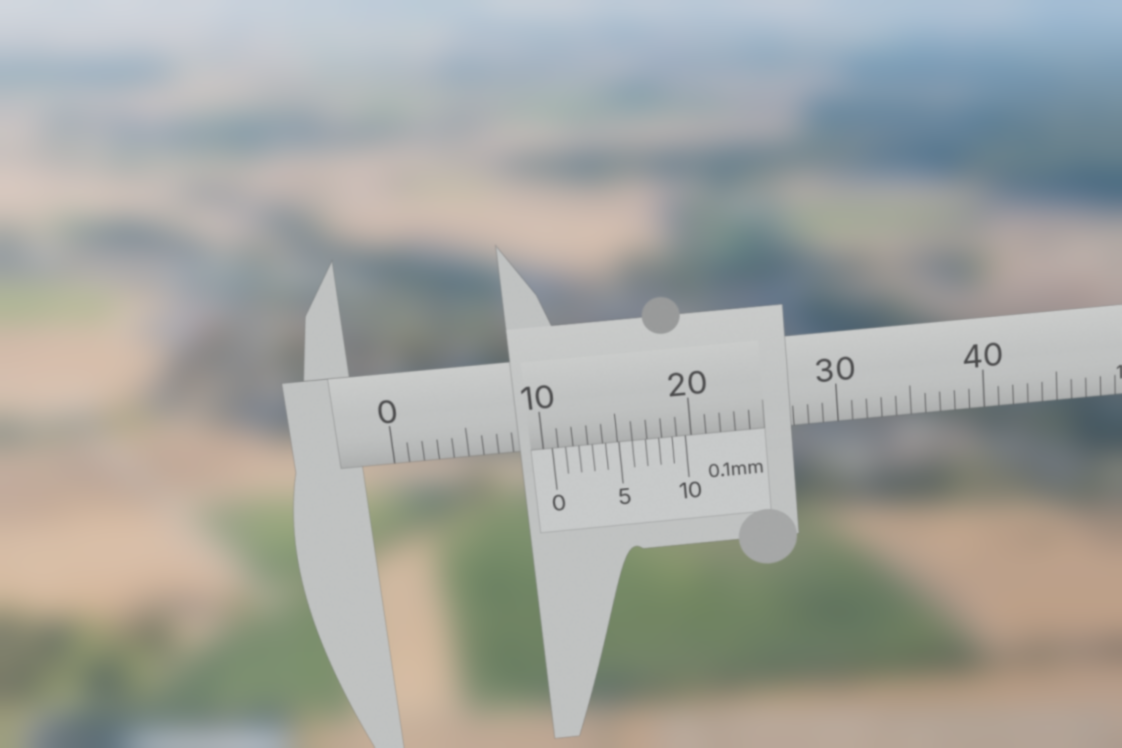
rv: mm 10.6
